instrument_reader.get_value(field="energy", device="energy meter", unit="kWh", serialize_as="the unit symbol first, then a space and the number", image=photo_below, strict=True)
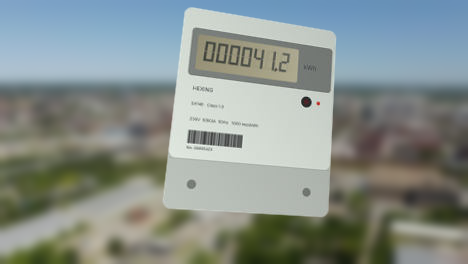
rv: kWh 41.2
